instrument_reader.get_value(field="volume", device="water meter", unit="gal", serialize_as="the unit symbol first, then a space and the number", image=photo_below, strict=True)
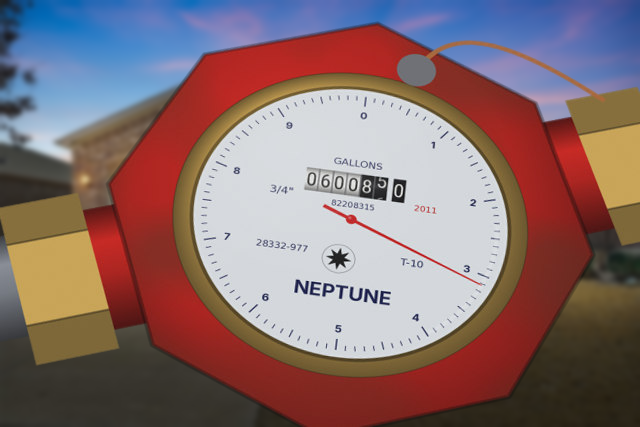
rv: gal 600853.1
